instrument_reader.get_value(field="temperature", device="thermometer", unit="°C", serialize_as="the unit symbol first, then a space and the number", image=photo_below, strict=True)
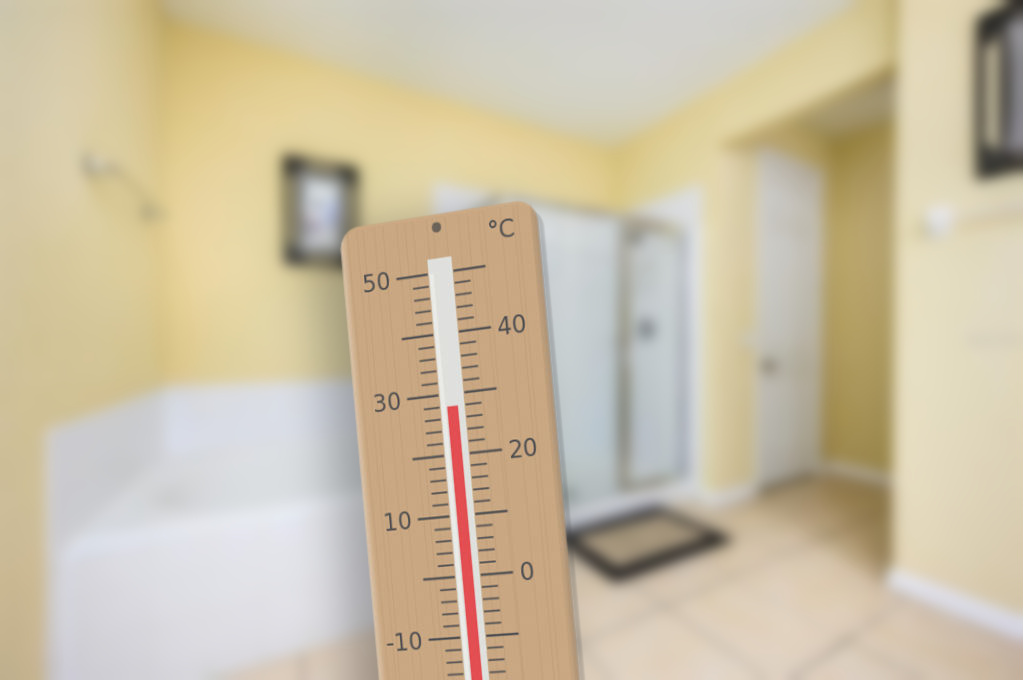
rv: °C 28
